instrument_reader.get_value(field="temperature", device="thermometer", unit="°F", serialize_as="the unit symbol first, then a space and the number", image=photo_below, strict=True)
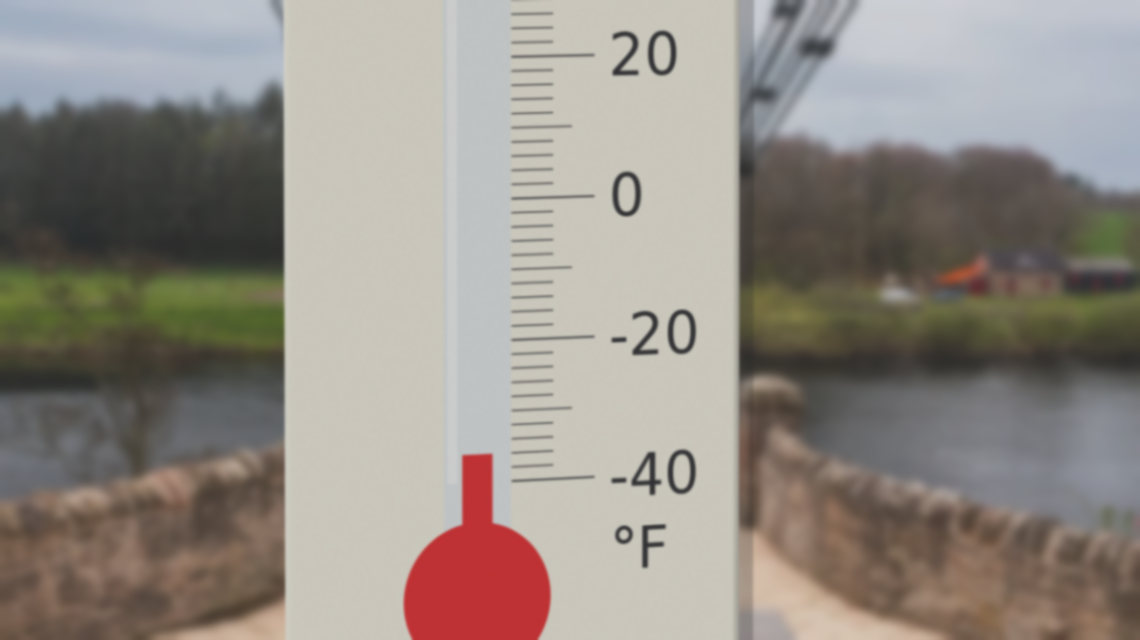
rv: °F -36
